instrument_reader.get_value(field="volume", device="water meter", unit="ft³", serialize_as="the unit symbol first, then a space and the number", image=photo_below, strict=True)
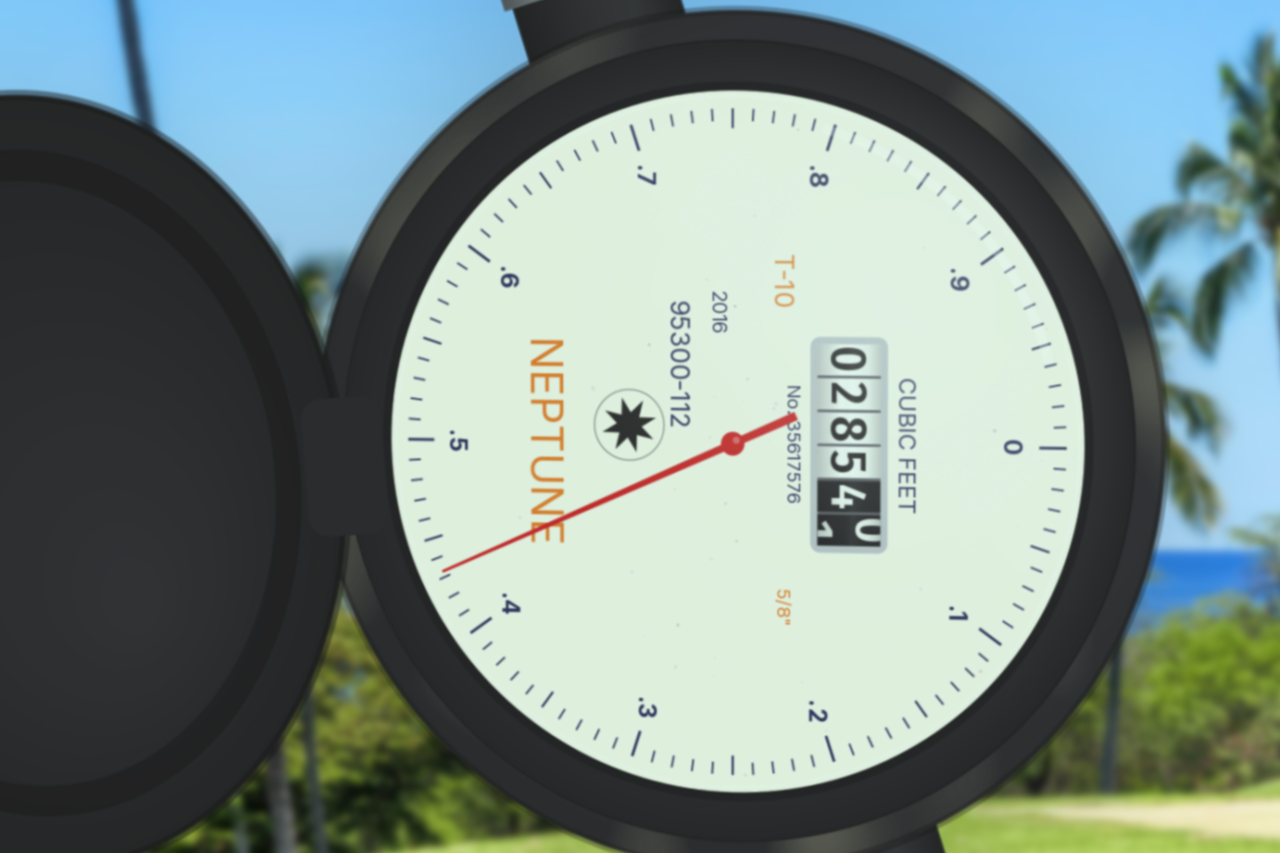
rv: ft³ 28540.43
